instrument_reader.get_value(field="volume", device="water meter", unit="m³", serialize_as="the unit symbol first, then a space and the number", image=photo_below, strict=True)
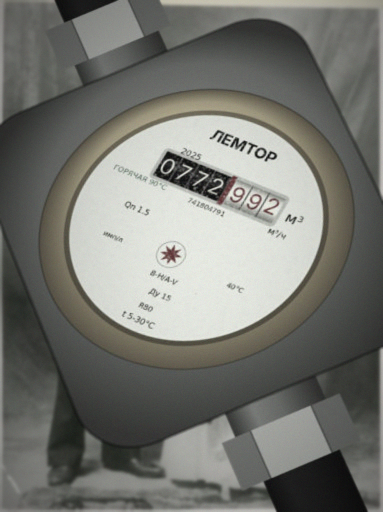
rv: m³ 772.992
